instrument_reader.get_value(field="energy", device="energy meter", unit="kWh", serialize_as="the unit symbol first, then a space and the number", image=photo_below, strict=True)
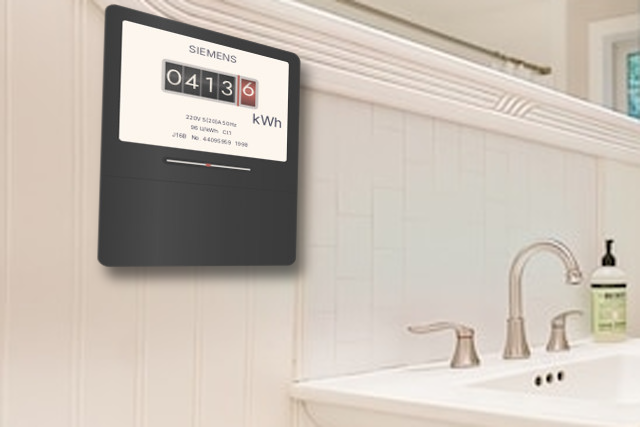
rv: kWh 413.6
